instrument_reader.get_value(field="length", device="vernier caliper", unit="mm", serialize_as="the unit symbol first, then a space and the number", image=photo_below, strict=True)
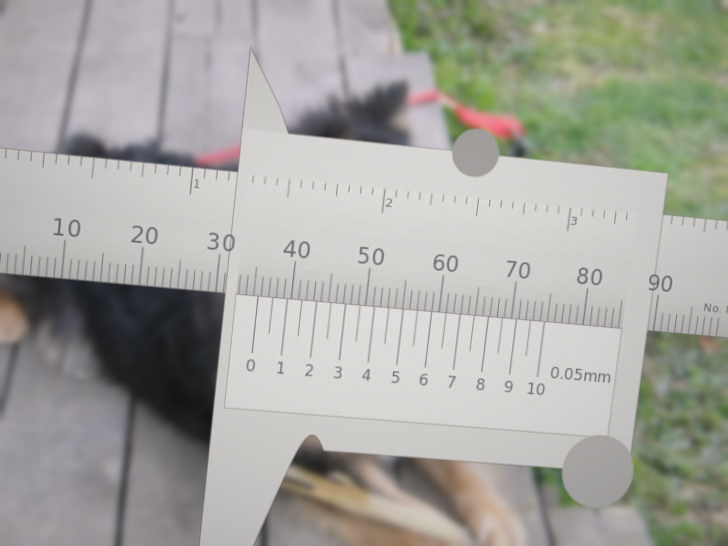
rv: mm 35.6
